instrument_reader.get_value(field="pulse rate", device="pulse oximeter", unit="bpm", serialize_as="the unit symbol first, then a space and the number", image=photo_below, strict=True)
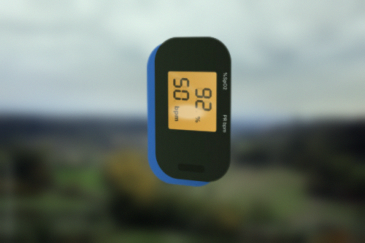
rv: bpm 50
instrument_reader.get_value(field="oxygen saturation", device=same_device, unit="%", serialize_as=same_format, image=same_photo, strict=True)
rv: % 92
